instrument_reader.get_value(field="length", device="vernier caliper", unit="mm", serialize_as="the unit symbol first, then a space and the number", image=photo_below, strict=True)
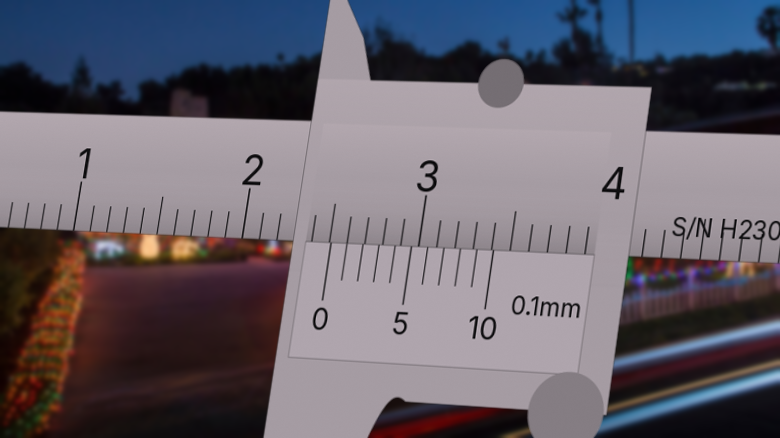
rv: mm 25.1
